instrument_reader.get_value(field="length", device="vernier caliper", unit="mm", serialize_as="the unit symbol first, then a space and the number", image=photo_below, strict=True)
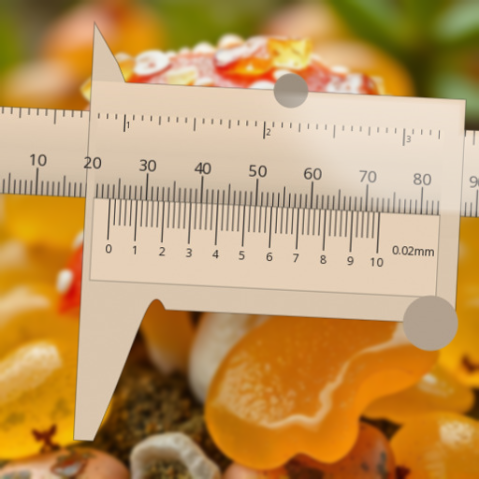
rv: mm 23.4
